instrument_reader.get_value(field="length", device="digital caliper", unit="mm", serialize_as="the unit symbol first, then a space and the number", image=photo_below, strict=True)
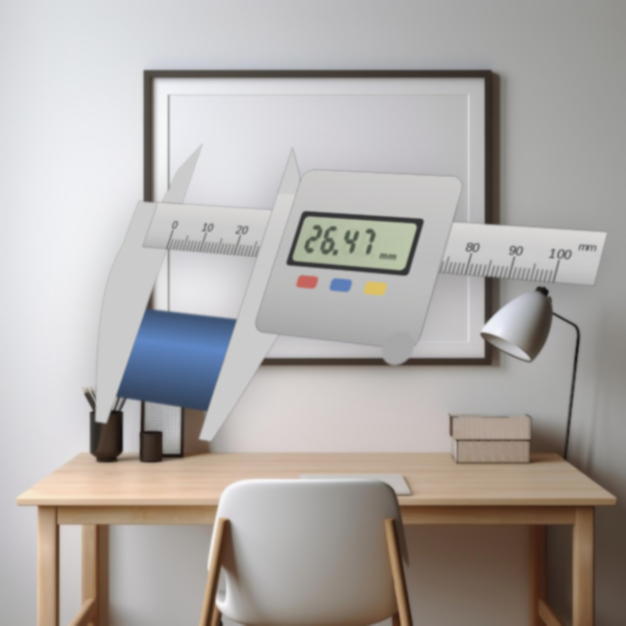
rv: mm 26.47
